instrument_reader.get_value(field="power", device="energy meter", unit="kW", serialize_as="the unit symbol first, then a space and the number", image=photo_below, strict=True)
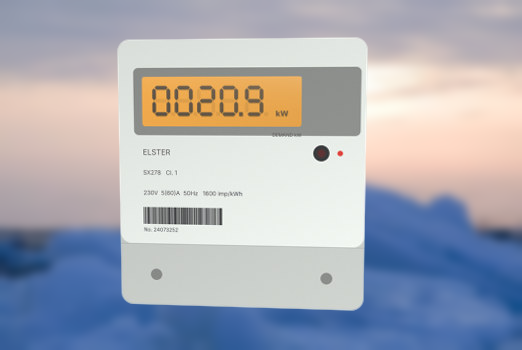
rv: kW 20.9
